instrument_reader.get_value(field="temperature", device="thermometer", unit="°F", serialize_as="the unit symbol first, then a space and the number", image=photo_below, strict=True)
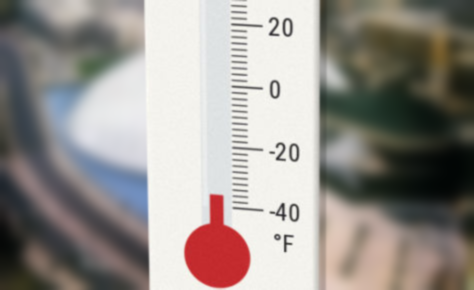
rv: °F -36
